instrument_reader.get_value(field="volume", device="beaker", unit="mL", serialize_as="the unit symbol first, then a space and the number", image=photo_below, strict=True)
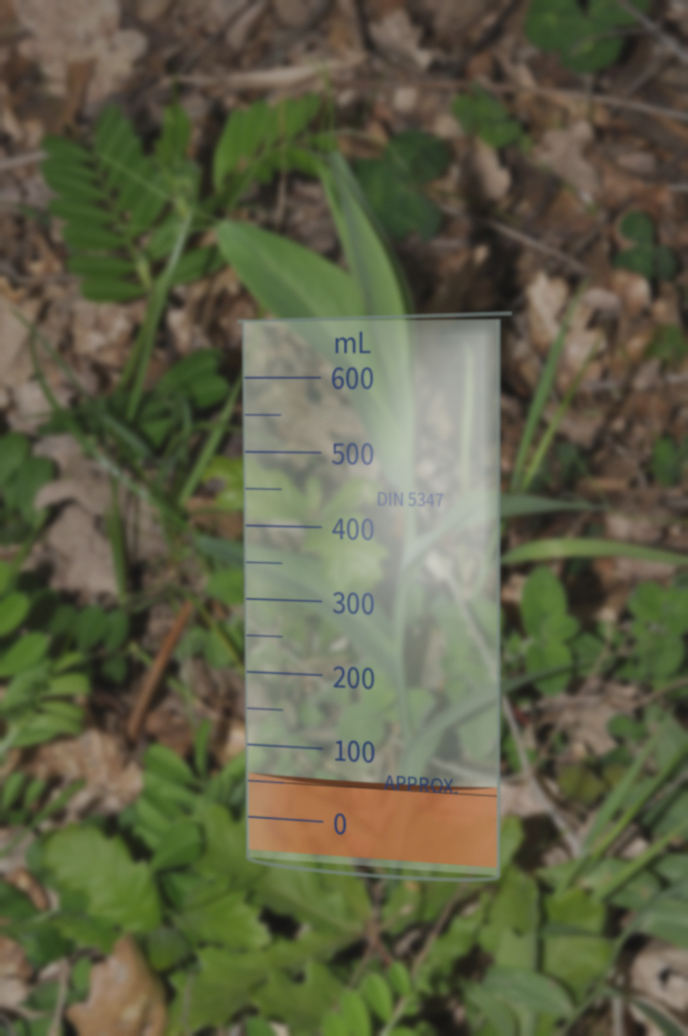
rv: mL 50
